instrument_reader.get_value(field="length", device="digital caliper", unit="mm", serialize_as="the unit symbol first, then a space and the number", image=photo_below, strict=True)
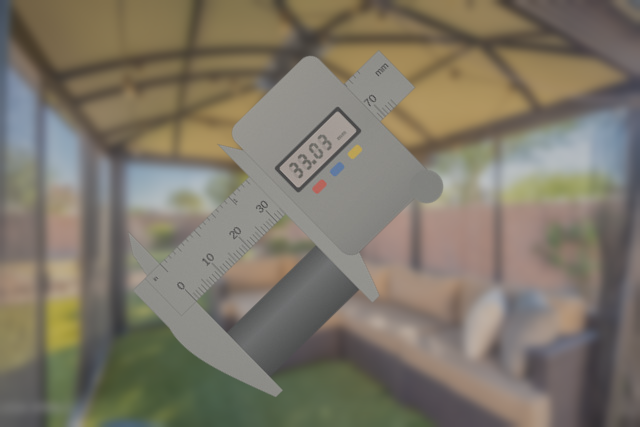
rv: mm 33.03
